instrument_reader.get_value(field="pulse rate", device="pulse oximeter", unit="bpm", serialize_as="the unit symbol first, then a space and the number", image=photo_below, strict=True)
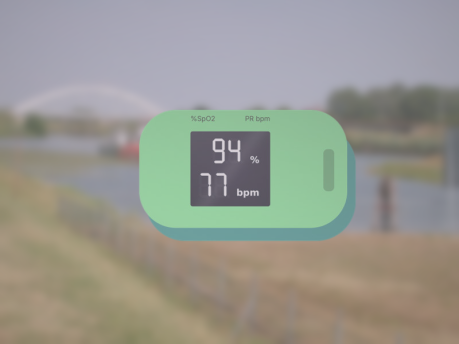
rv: bpm 77
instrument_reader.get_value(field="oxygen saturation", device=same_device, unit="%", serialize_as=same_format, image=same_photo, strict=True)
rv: % 94
